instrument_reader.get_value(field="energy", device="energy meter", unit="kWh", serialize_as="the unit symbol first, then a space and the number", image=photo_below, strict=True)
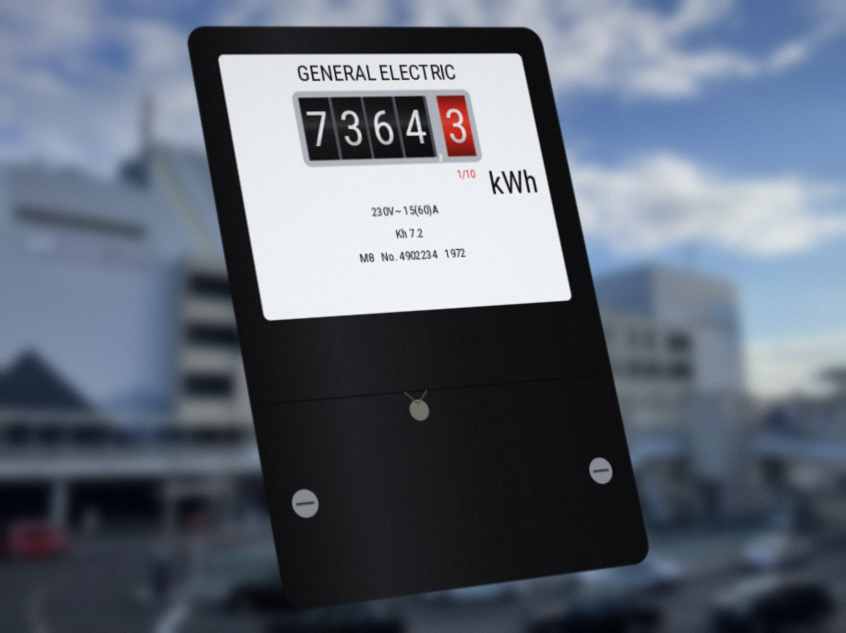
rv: kWh 7364.3
